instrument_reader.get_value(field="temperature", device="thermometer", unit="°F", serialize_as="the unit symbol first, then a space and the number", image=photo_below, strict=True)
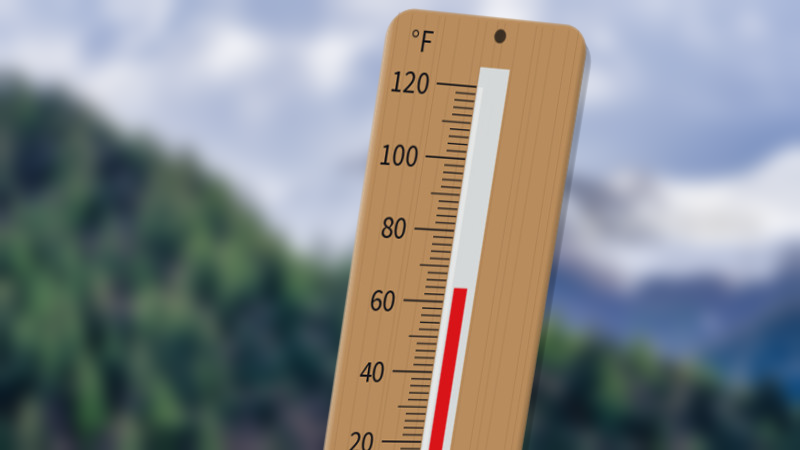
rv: °F 64
